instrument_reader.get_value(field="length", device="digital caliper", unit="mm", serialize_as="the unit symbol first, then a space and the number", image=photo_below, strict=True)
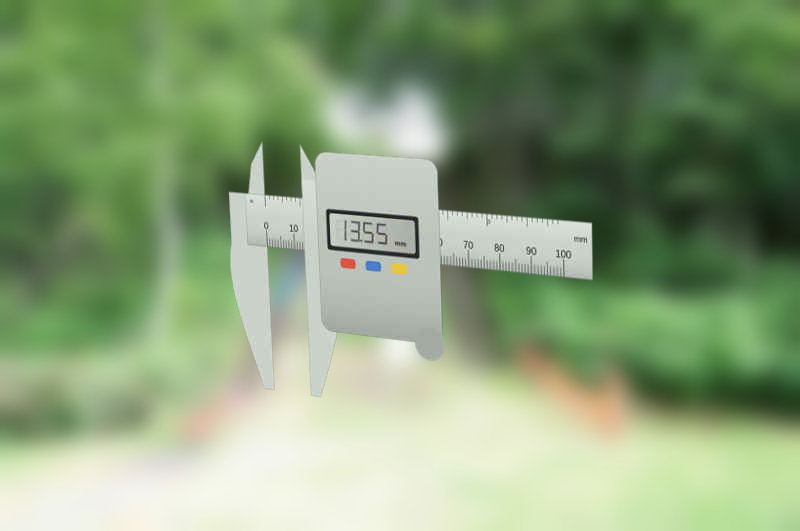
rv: mm 13.55
